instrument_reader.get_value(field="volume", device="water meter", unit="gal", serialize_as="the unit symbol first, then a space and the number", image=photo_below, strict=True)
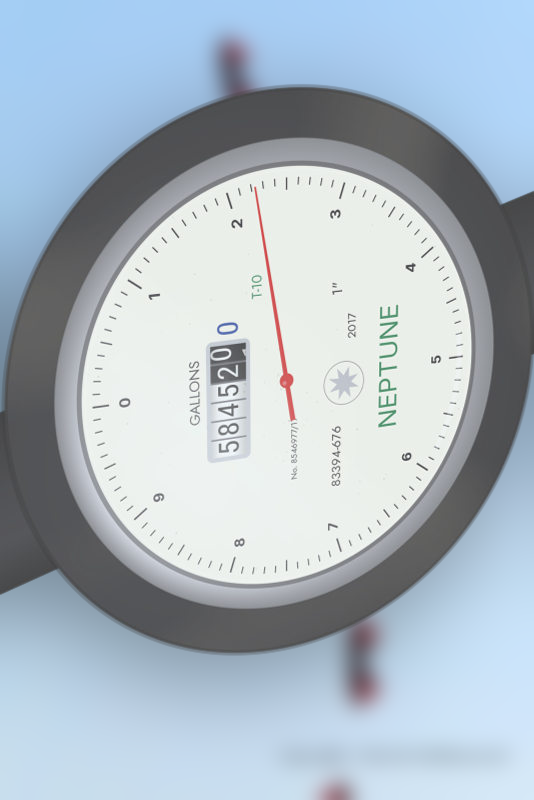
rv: gal 5845202.2
